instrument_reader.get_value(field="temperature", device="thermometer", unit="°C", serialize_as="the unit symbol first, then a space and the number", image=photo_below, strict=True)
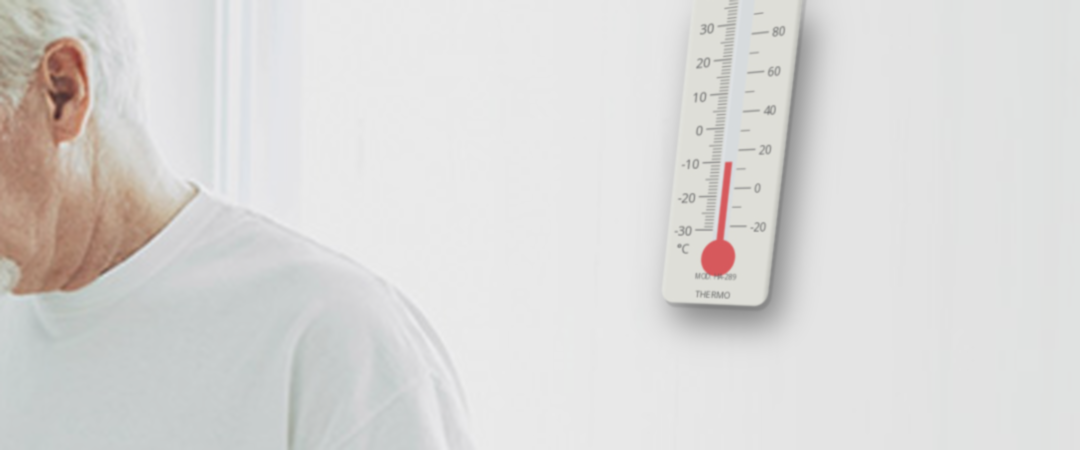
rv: °C -10
